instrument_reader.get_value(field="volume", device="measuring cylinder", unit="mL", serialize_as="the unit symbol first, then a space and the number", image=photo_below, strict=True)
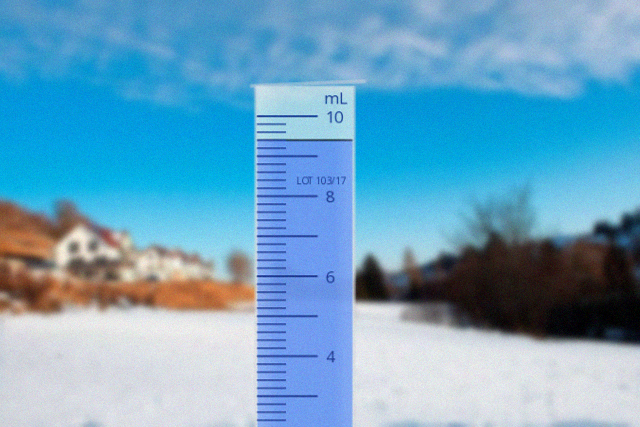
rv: mL 9.4
